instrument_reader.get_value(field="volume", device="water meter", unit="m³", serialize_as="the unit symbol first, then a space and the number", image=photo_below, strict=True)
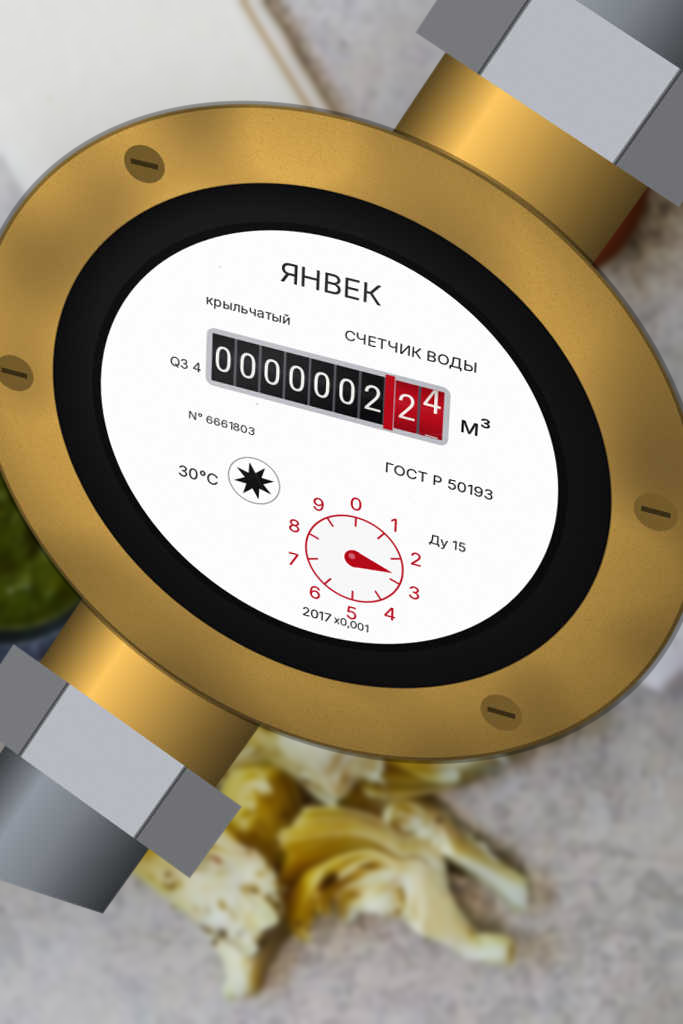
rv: m³ 2.242
